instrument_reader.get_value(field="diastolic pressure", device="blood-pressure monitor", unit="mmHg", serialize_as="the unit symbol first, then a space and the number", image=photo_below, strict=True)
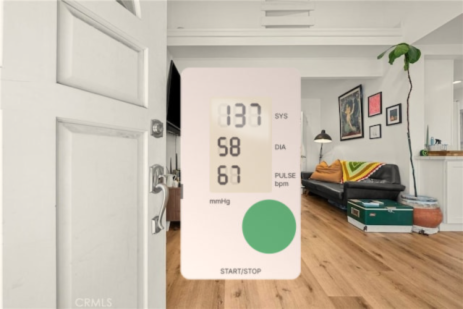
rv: mmHg 58
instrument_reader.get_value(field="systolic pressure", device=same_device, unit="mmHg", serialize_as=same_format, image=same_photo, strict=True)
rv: mmHg 137
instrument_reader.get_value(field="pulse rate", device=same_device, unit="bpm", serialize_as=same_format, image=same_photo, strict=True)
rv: bpm 67
